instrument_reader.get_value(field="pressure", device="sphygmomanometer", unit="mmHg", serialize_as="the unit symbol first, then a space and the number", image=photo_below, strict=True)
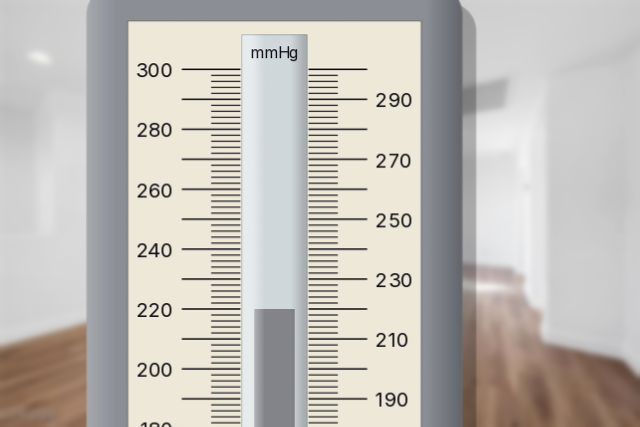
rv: mmHg 220
